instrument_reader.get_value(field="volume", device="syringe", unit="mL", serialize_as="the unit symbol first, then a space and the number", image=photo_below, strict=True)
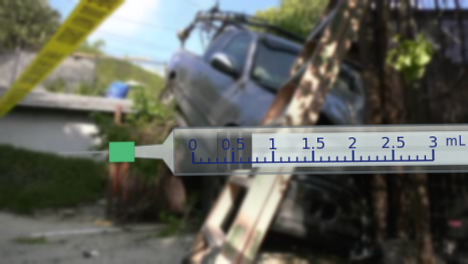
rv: mL 0.3
